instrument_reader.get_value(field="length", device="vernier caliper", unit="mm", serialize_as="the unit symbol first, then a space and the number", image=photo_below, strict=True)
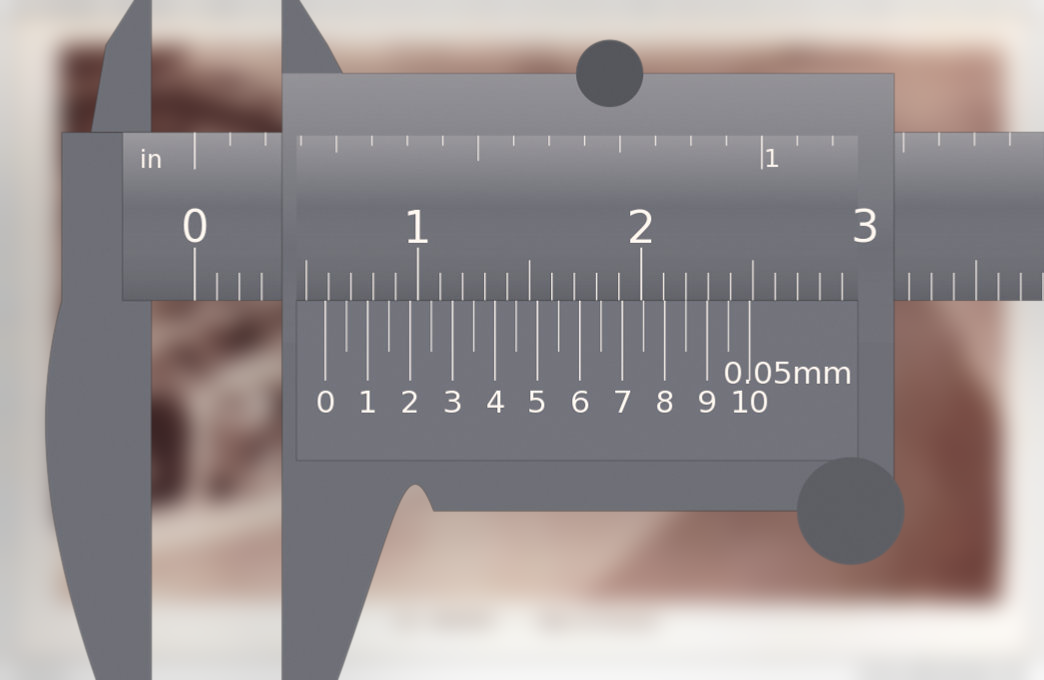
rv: mm 5.85
